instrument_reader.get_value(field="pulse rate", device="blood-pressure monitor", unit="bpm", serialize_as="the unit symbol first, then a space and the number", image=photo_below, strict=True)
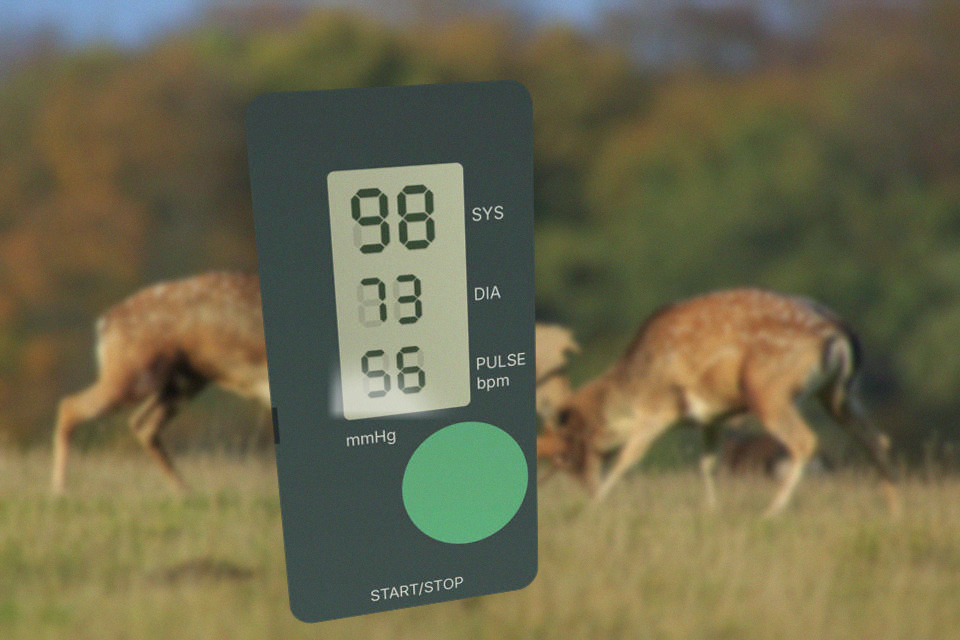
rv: bpm 56
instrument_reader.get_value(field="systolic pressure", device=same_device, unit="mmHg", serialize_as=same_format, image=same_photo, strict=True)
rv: mmHg 98
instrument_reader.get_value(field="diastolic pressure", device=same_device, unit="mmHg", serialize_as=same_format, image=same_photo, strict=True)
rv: mmHg 73
